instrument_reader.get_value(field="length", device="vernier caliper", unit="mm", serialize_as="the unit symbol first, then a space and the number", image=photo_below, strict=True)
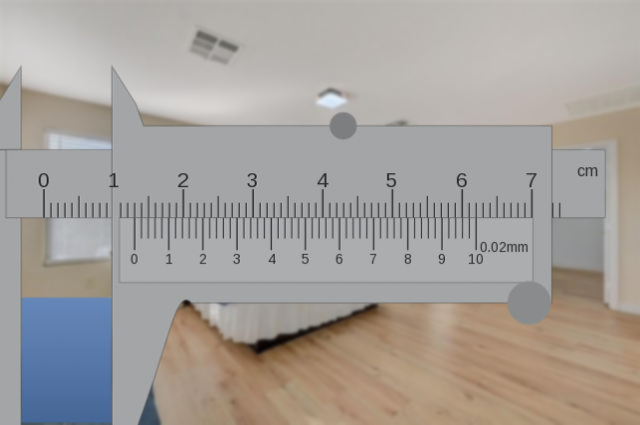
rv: mm 13.0
